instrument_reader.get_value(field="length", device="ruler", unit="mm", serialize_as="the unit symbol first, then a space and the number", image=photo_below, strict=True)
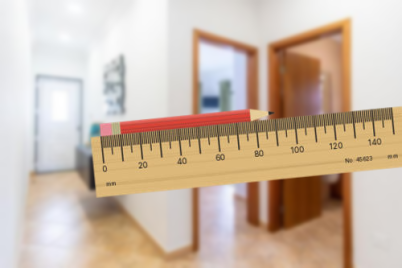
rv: mm 90
